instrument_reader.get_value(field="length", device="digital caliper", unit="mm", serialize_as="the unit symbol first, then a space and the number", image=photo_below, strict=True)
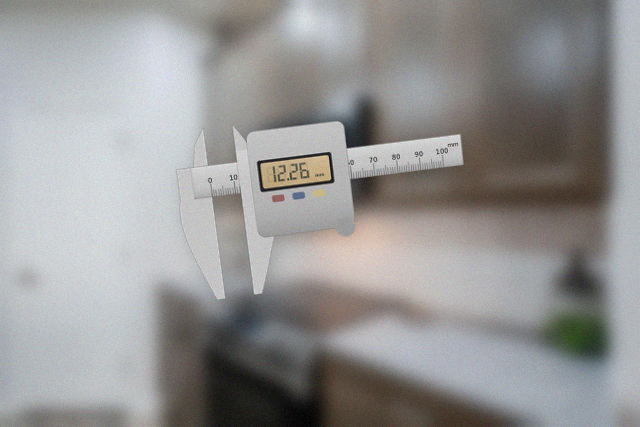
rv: mm 12.26
